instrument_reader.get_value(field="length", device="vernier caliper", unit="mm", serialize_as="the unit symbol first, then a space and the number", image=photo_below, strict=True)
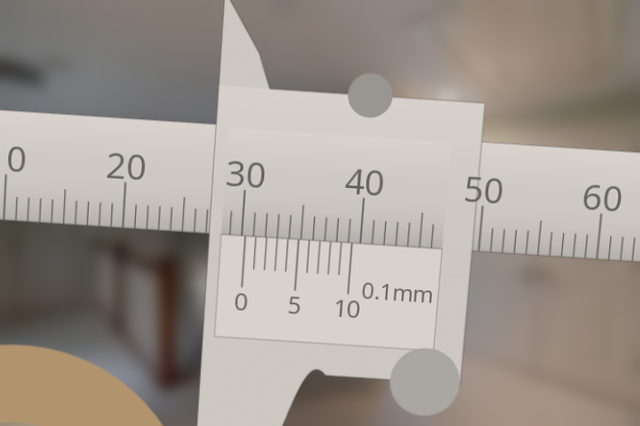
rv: mm 30.3
